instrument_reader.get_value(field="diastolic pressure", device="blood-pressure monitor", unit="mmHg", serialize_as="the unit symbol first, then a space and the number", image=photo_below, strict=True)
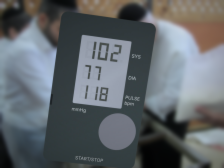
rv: mmHg 77
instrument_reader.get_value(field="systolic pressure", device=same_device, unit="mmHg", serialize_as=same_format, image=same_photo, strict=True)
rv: mmHg 102
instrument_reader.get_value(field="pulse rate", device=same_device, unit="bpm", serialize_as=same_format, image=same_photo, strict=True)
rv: bpm 118
